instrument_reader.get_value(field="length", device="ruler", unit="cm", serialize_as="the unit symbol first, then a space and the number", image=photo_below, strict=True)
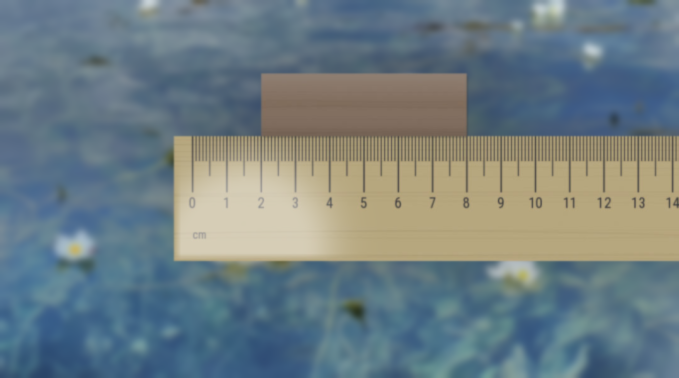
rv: cm 6
